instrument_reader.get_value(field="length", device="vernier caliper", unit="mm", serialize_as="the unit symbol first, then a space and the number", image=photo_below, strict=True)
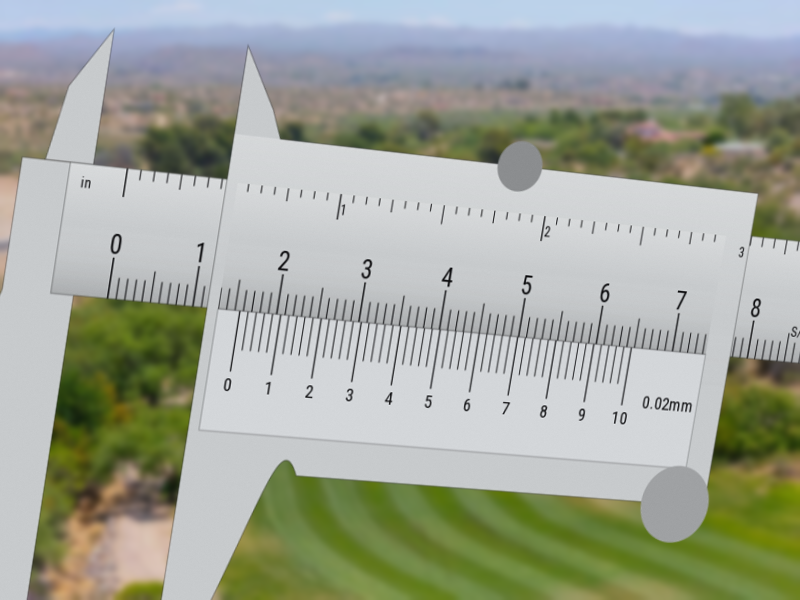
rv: mm 15.6
